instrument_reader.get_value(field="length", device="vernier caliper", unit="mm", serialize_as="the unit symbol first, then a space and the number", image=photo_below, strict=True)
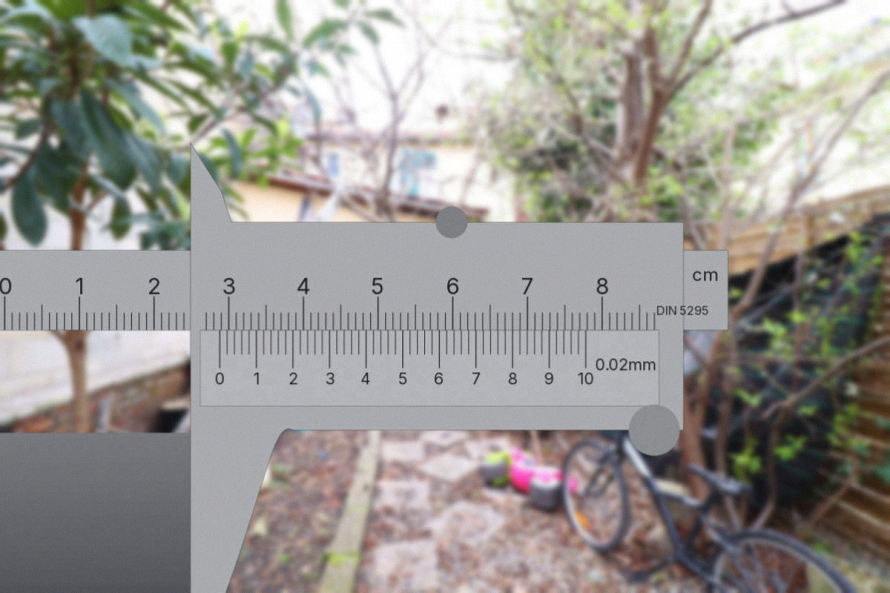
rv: mm 28.8
